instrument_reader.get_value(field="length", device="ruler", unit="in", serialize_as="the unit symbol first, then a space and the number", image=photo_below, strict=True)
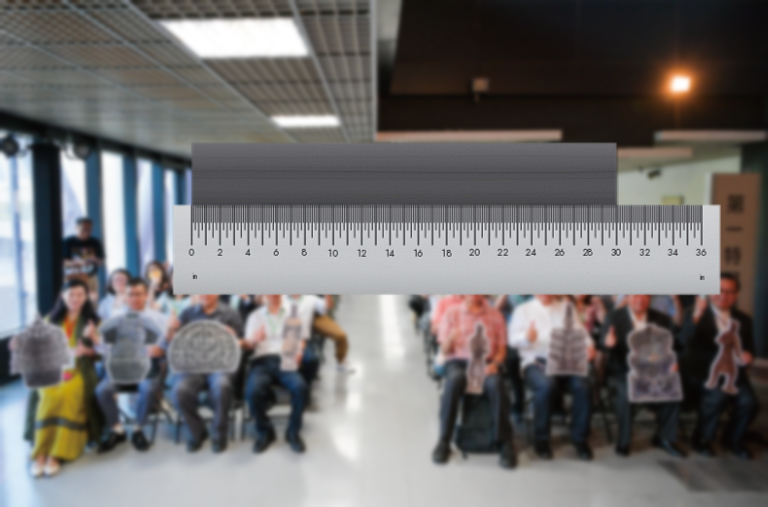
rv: in 30
